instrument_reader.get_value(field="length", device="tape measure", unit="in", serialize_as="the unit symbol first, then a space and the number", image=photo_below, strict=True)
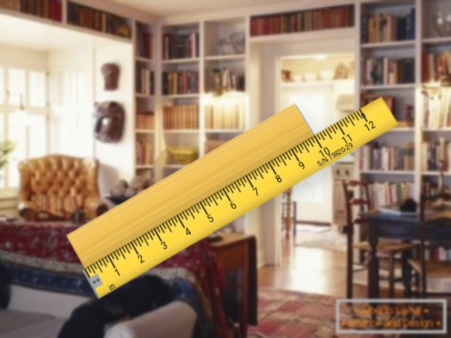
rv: in 10
